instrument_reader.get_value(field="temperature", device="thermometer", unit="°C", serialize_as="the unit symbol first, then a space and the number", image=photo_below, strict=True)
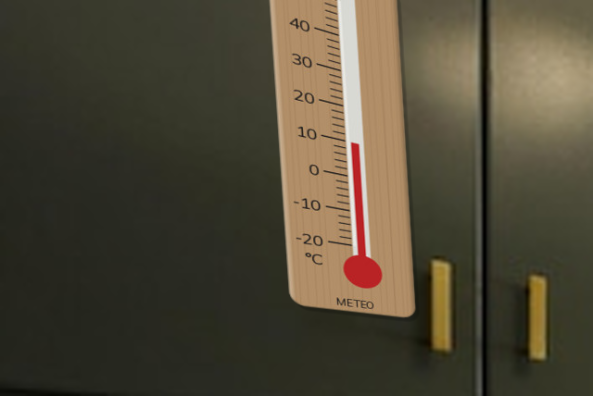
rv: °C 10
